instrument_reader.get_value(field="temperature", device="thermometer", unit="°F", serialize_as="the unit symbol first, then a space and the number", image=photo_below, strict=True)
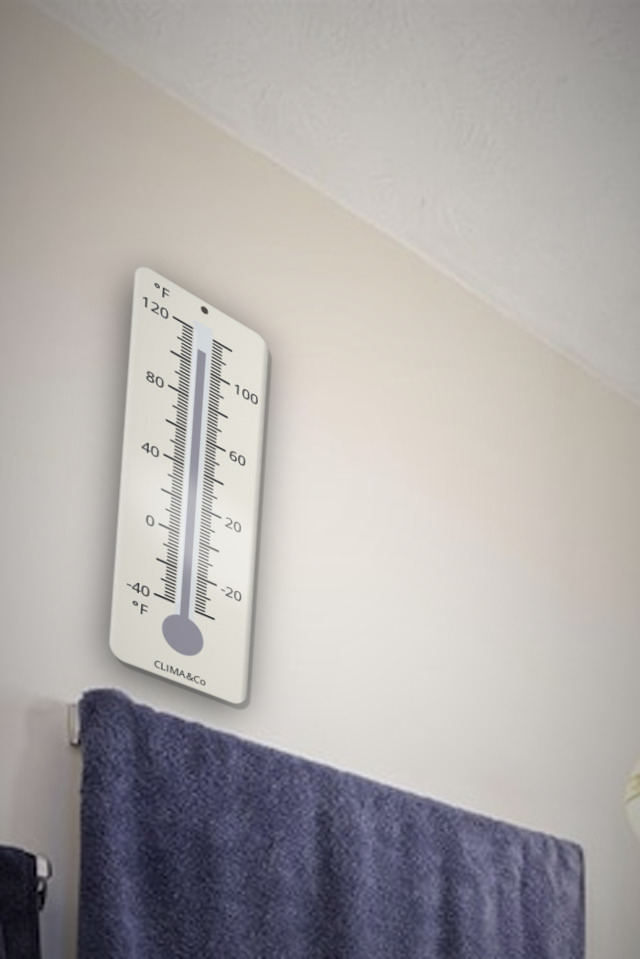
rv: °F 110
